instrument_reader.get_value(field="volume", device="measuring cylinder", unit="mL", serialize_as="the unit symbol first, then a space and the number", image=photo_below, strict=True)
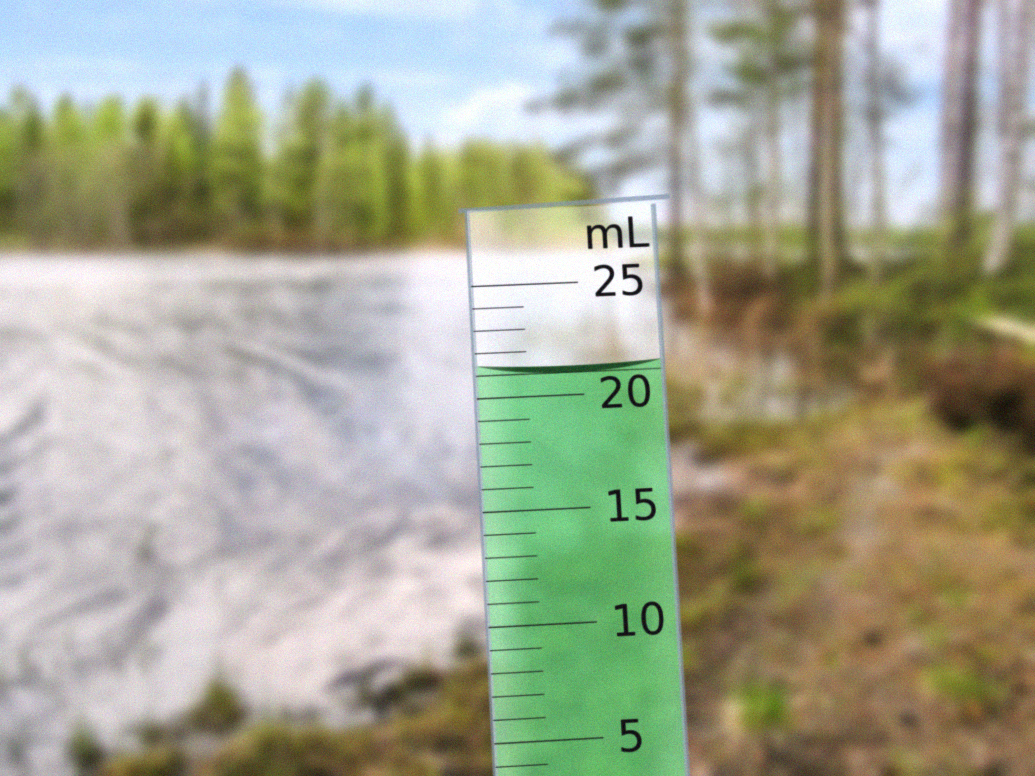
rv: mL 21
